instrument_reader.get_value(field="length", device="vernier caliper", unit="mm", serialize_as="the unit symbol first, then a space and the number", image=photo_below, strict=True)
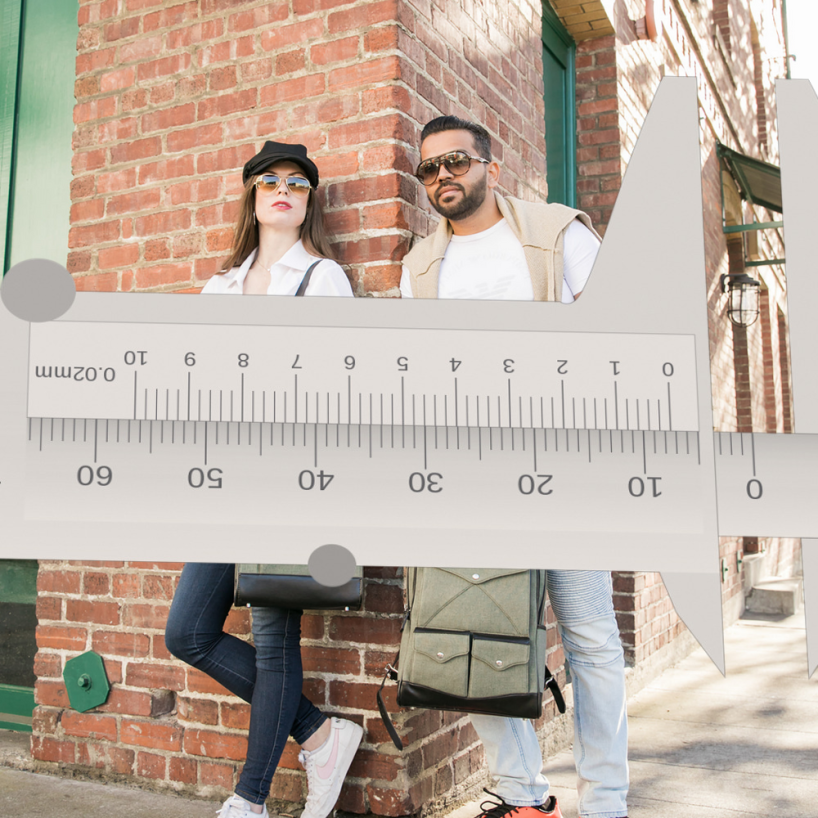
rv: mm 7.5
